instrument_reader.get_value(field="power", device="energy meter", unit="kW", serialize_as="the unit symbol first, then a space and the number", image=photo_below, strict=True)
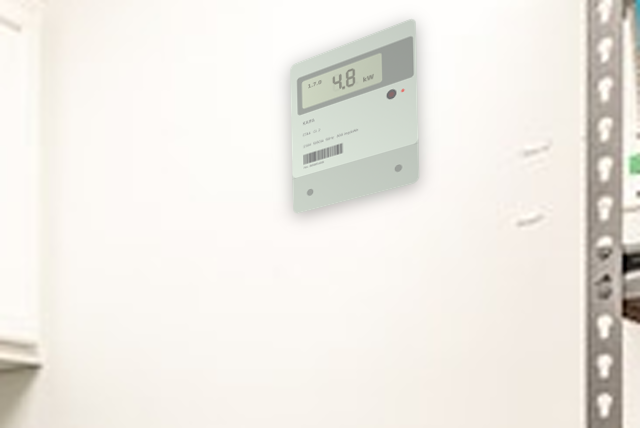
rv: kW 4.8
